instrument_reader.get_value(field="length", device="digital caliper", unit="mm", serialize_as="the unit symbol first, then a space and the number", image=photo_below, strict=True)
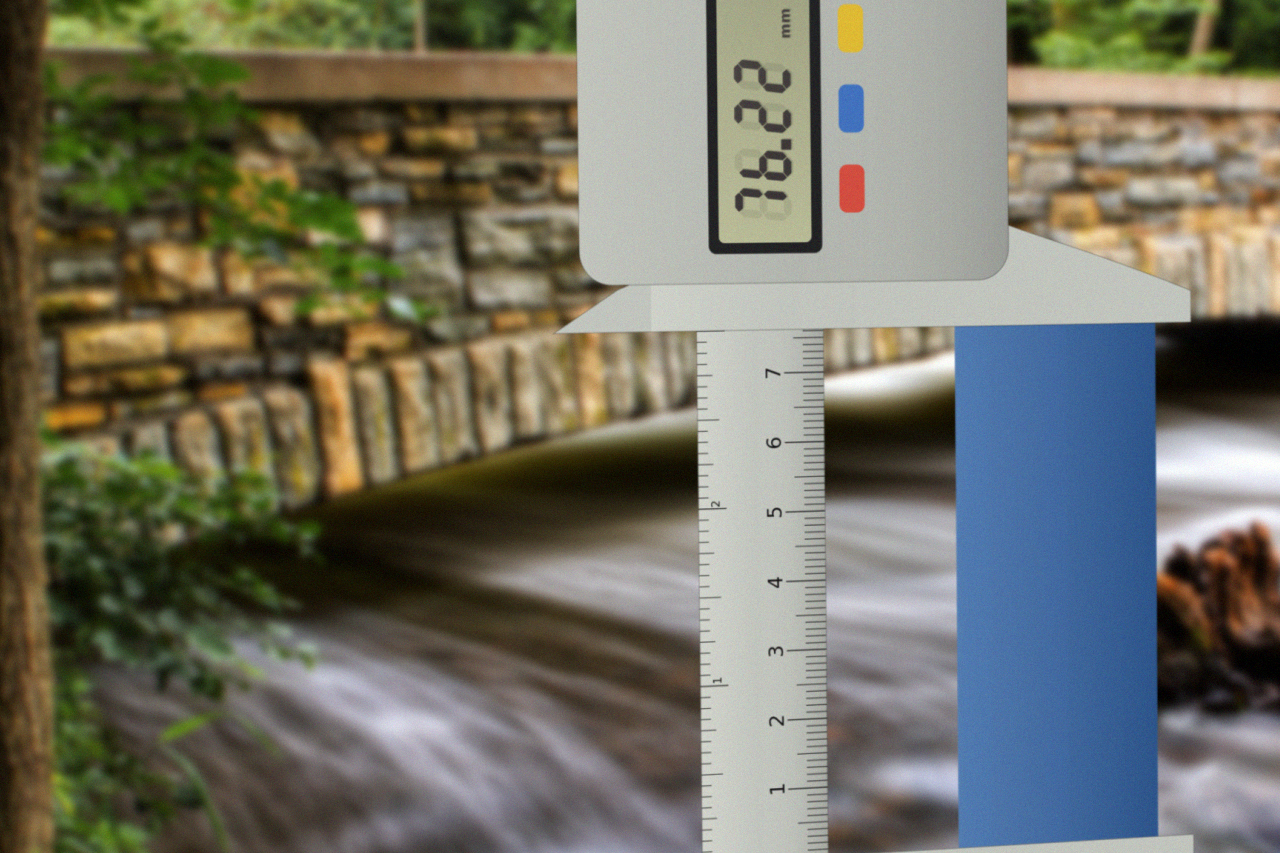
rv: mm 76.22
